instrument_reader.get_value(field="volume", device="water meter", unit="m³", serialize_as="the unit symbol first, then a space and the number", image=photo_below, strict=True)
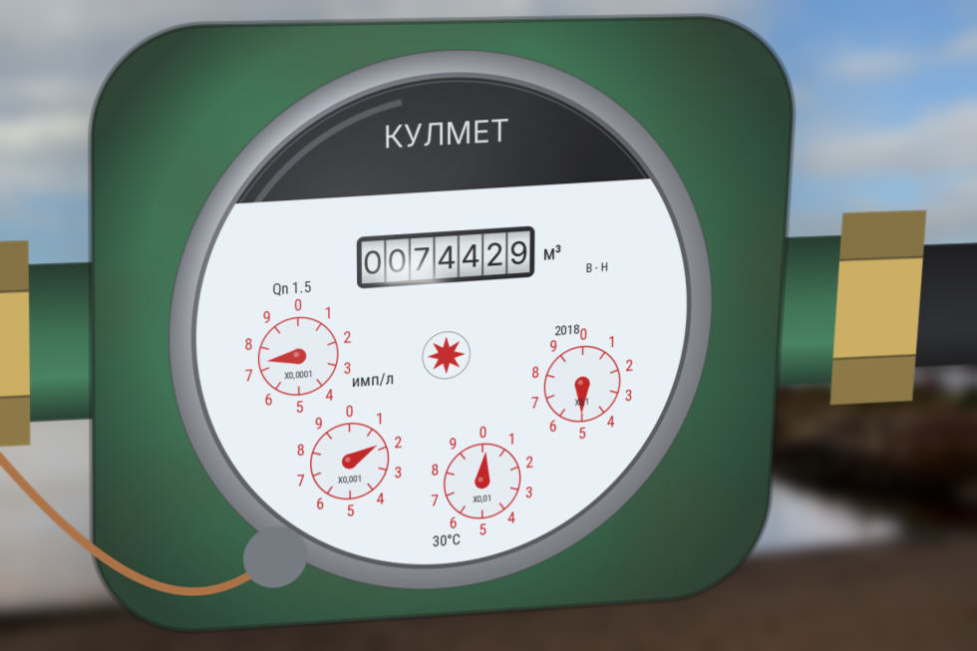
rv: m³ 74429.5017
